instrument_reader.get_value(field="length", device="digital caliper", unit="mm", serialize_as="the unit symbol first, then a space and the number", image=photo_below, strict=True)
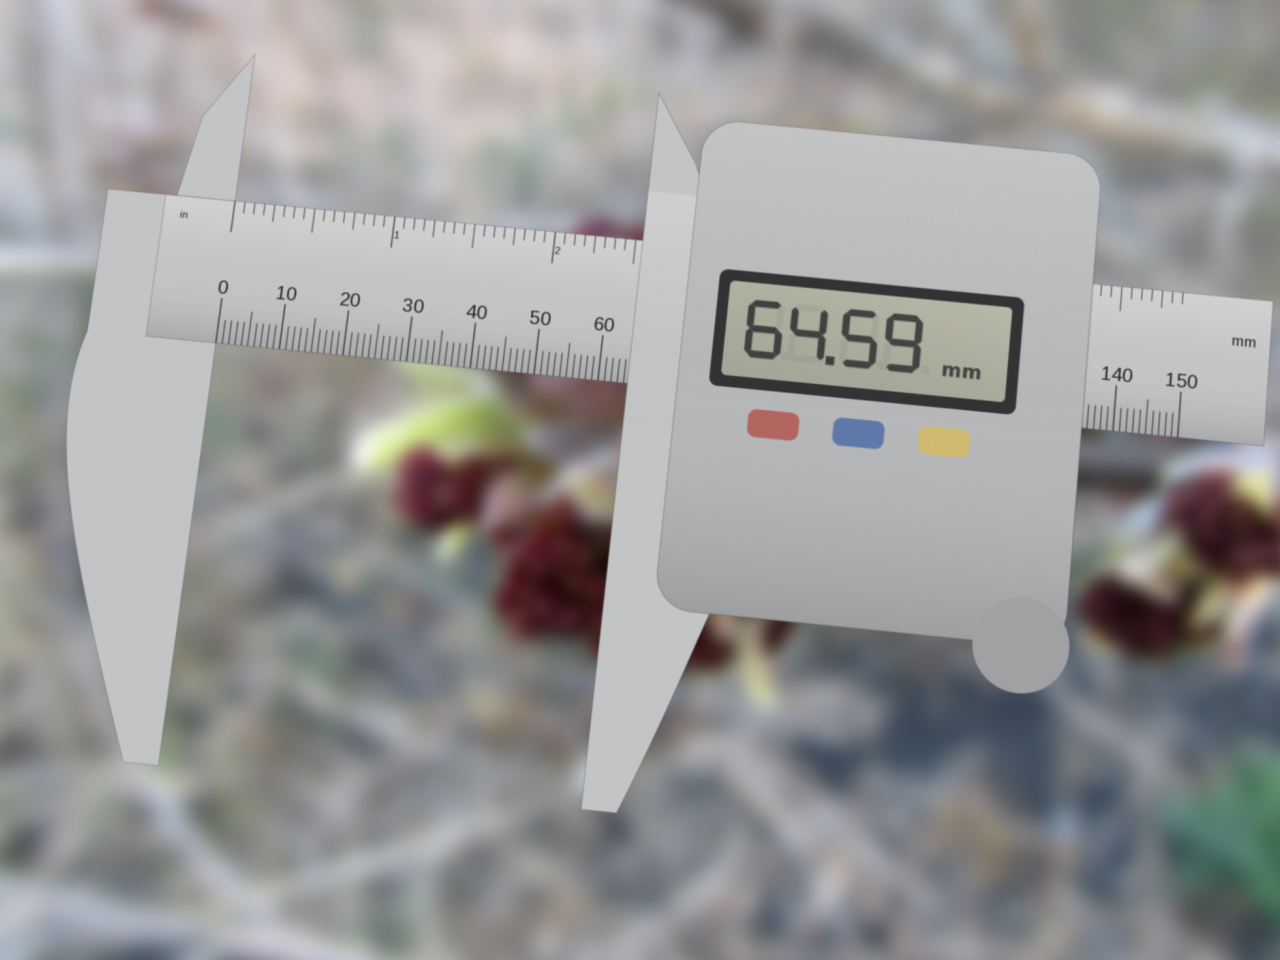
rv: mm 64.59
